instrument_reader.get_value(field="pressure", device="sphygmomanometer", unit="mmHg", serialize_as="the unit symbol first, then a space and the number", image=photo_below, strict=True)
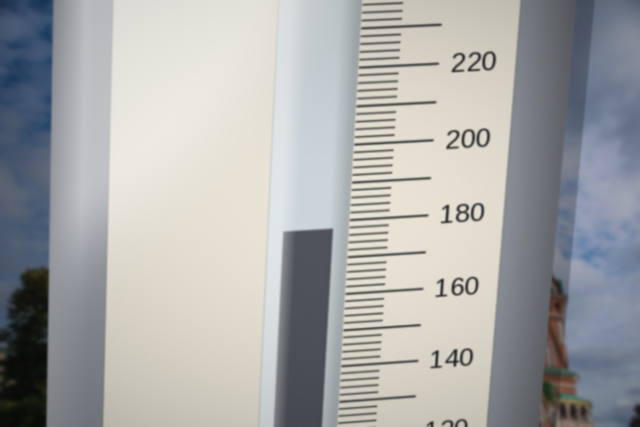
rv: mmHg 178
